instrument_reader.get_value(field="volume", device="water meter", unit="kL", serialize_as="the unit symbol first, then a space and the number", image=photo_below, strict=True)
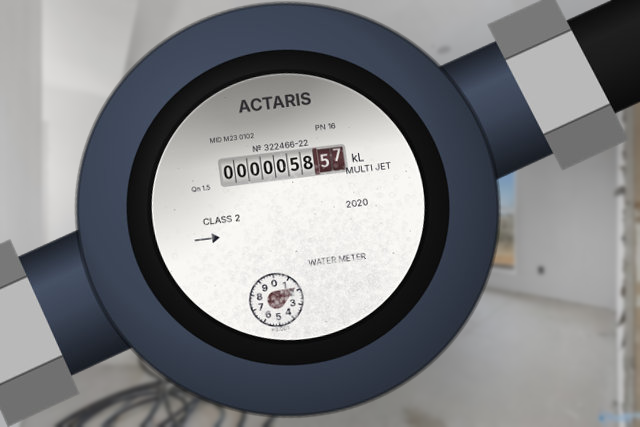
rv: kL 58.571
